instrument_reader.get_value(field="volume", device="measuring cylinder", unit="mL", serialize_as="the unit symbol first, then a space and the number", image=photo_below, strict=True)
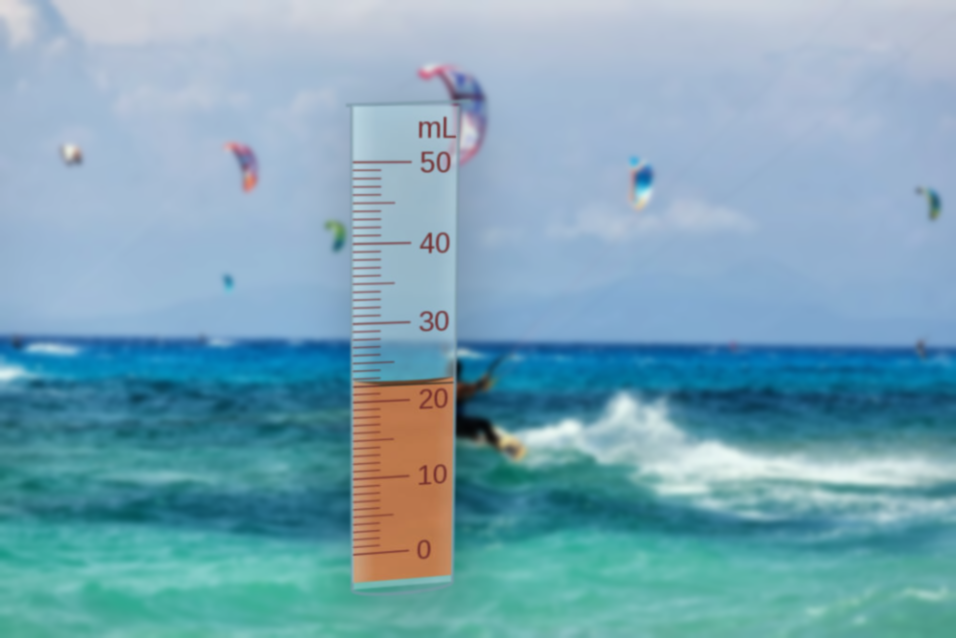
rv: mL 22
